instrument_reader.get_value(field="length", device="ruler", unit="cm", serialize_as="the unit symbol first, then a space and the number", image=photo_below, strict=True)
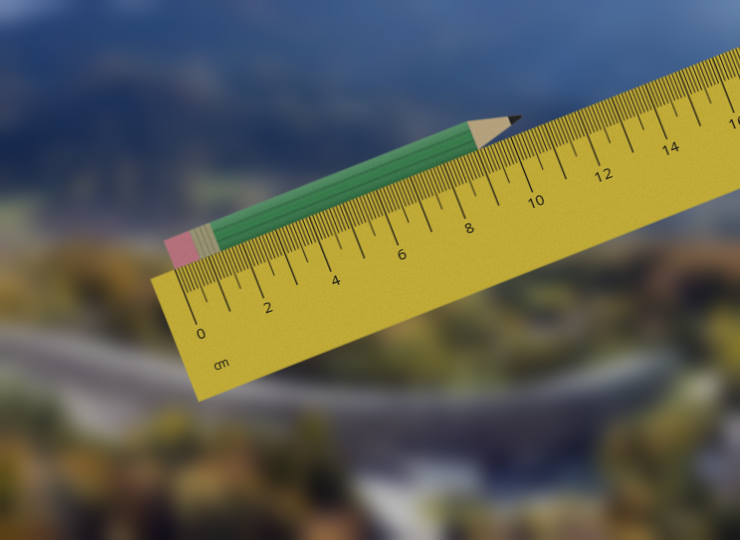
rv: cm 10.5
